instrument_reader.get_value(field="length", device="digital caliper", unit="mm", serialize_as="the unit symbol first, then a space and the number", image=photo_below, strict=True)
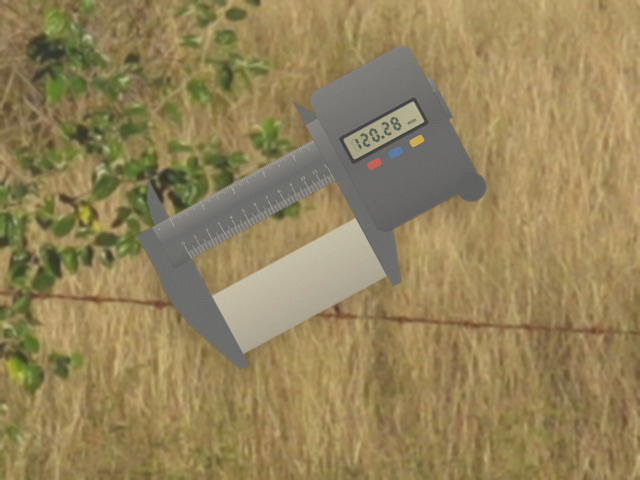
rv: mm 120.28
